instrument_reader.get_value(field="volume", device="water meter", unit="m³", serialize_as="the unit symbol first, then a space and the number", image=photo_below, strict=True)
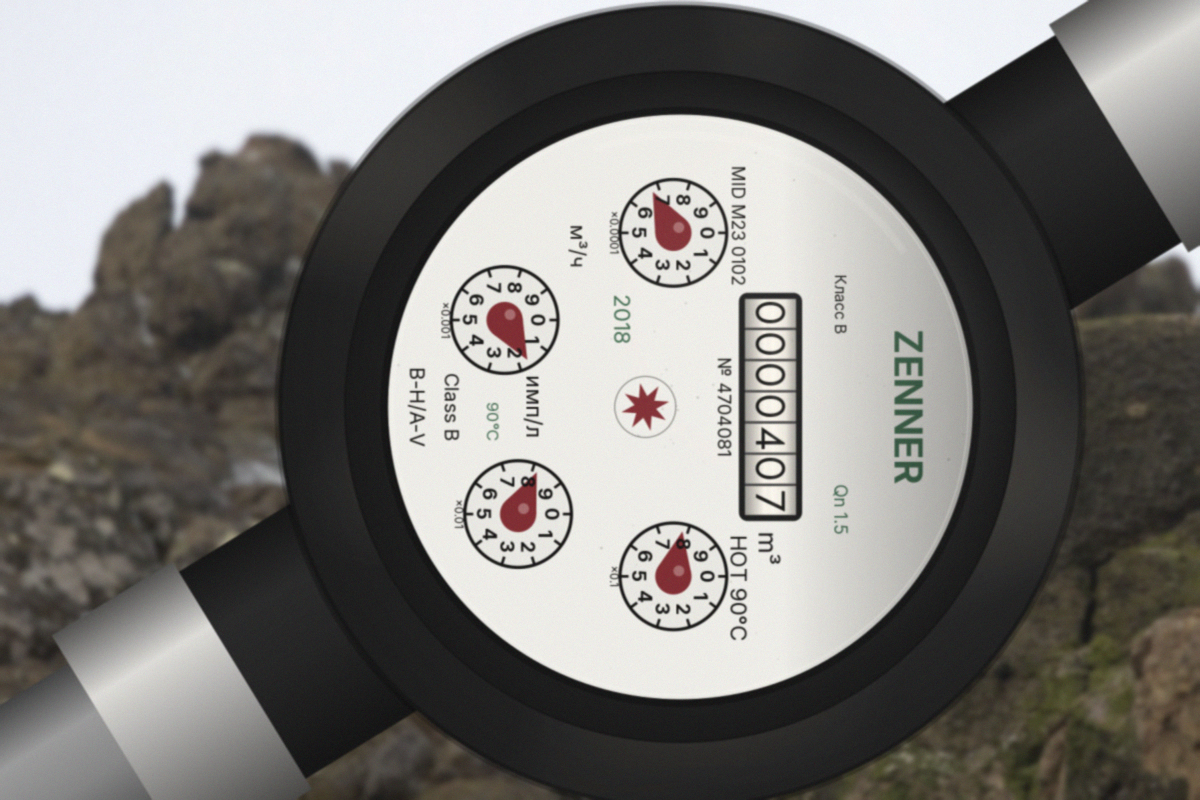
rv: m³ 407.7816
